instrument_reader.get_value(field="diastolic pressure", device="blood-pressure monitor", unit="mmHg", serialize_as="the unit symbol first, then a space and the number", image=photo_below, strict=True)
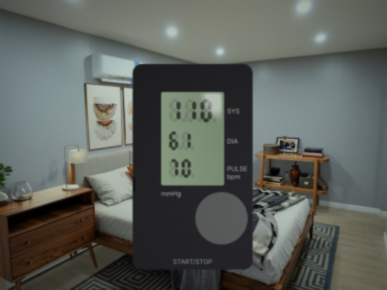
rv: mmHg 61
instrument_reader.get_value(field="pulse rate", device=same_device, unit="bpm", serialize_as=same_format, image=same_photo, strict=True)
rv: bpm 70
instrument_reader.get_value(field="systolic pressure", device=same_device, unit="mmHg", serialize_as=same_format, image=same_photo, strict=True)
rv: mmHg 110
